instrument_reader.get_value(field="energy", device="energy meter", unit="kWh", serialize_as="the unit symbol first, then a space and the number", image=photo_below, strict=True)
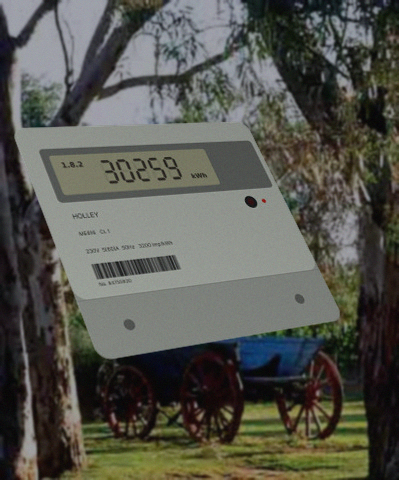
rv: kWh 30259
